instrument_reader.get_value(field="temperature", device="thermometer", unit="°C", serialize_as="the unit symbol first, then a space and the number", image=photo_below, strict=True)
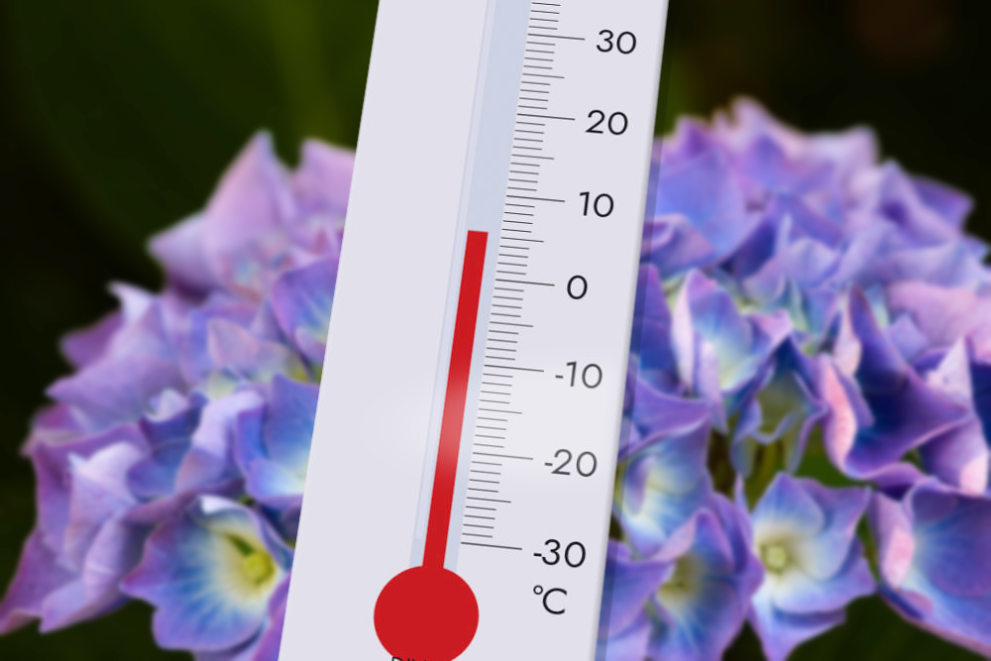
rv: °C 5.5
